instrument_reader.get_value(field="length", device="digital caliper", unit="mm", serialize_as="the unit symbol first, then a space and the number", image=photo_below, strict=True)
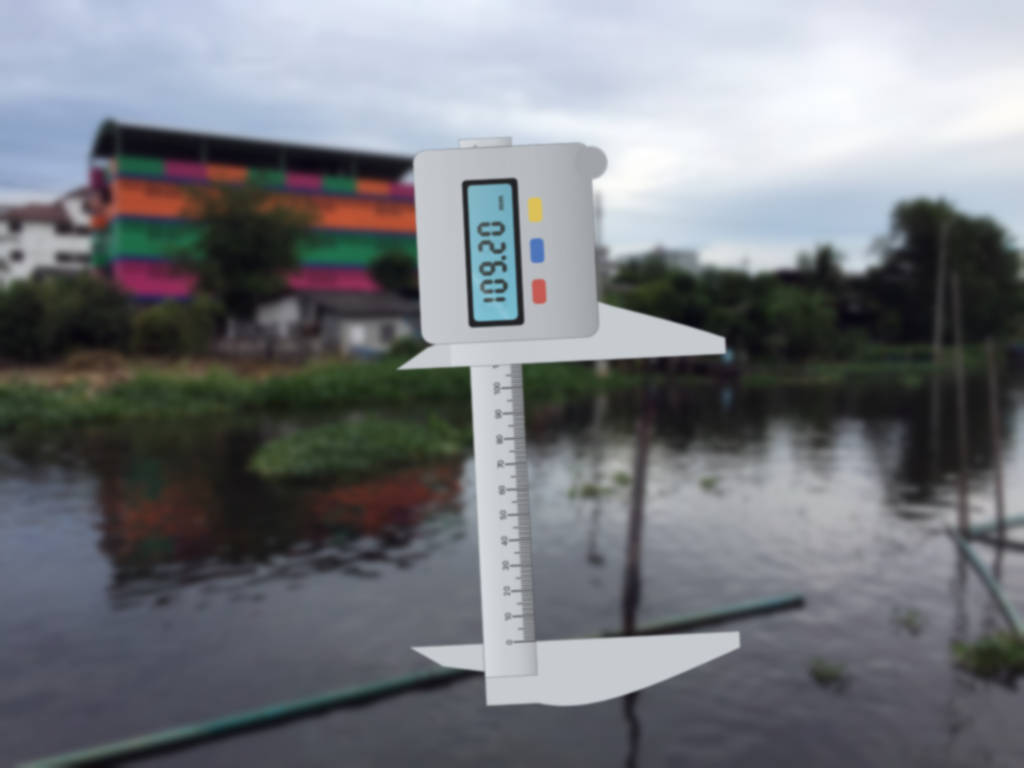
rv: mm 109.20
